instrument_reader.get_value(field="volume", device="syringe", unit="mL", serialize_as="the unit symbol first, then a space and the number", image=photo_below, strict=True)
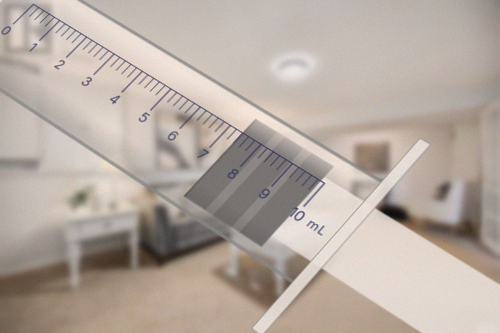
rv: mL 7.4
